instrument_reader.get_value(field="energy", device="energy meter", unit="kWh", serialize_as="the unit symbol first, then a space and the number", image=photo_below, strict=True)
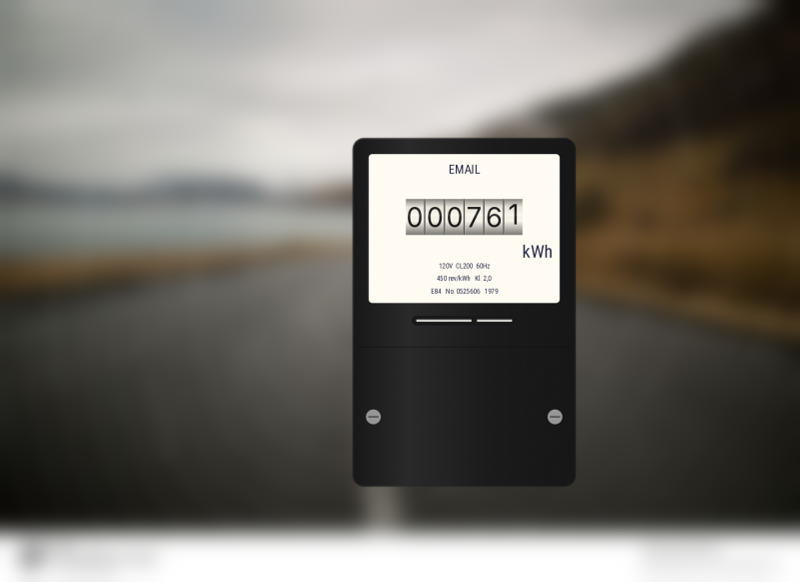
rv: kWh 761
